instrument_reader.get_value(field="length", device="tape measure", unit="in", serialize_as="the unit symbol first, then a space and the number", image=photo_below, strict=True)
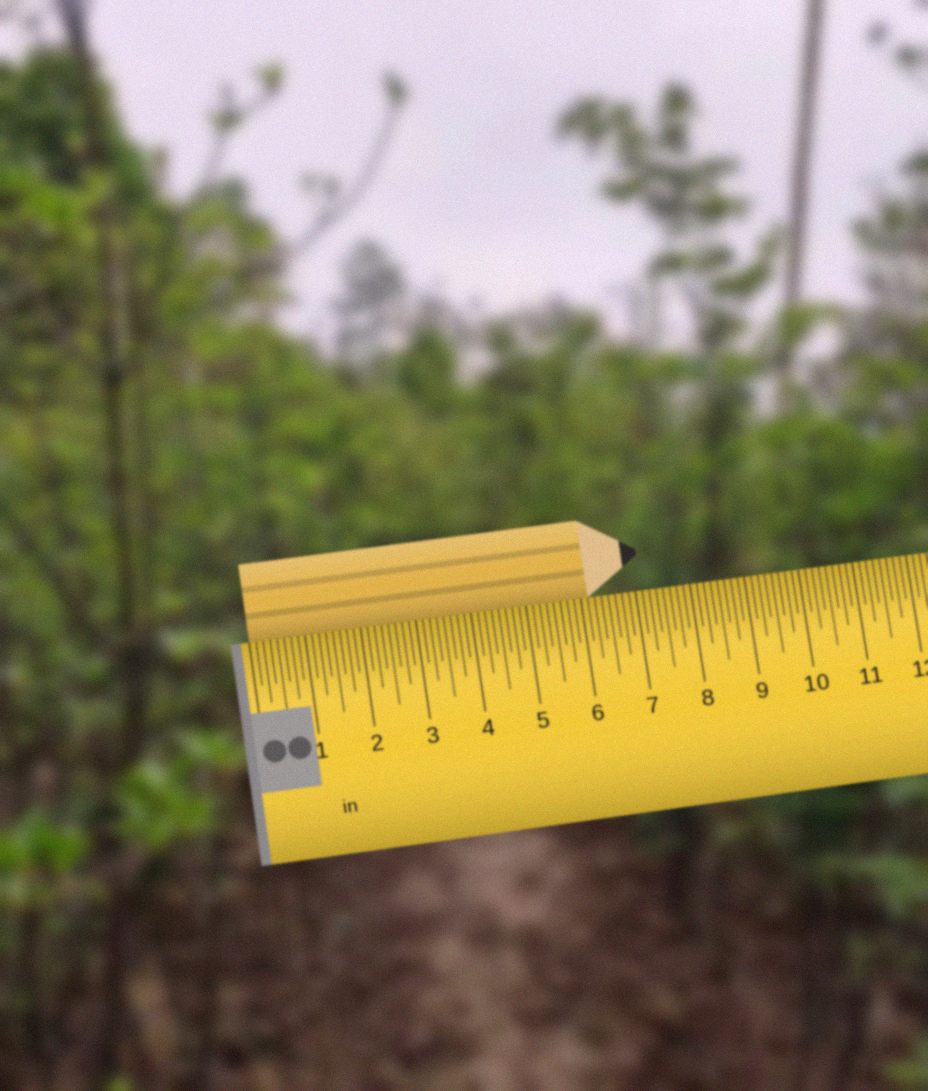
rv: in 7.125
